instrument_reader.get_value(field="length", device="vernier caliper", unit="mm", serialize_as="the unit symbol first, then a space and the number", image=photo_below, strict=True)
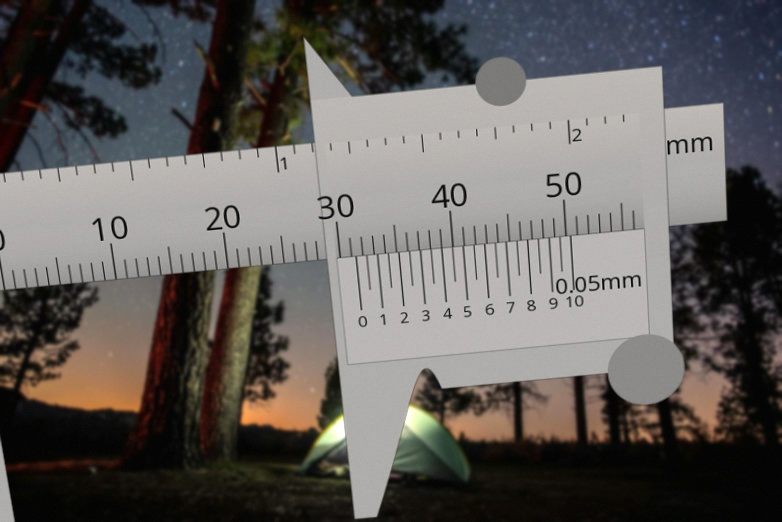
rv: mm 31.4
